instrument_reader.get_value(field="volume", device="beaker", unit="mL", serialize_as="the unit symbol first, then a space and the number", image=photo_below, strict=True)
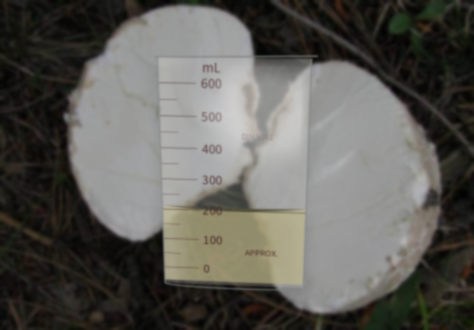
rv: mL 200
